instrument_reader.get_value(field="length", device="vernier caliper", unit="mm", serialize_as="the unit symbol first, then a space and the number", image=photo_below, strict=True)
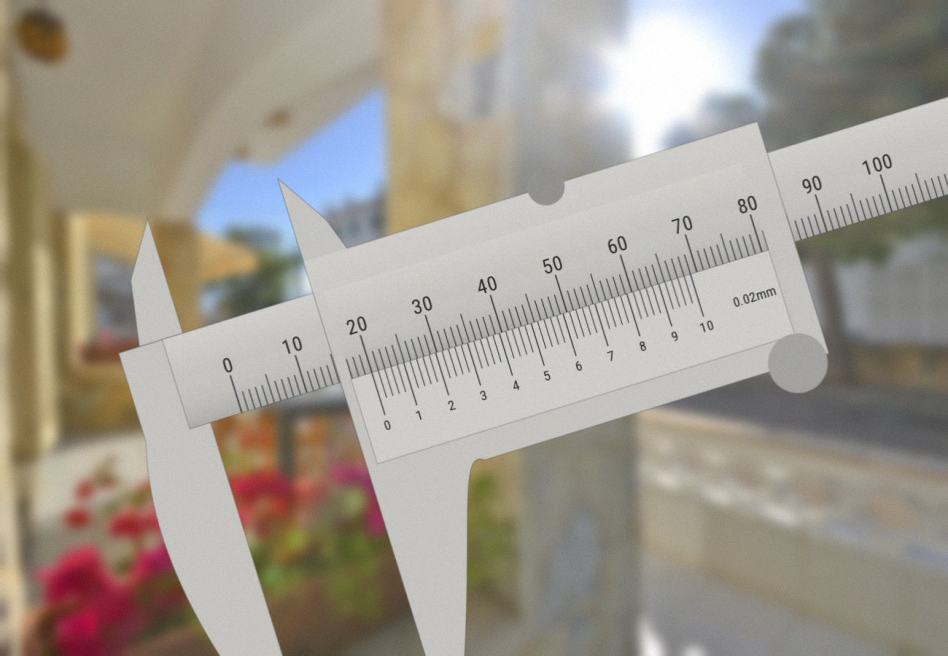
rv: mm 20.0
